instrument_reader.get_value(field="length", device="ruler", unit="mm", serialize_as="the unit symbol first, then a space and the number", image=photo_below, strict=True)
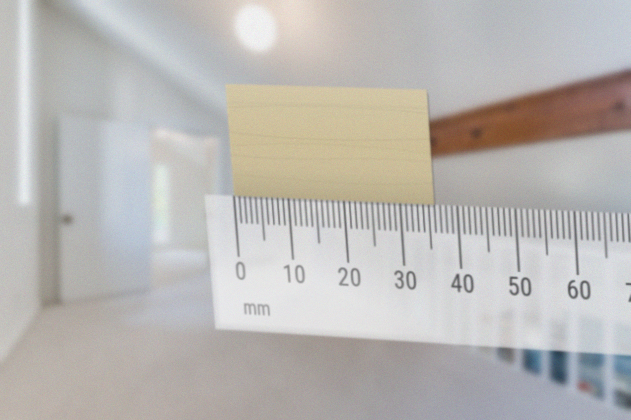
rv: mm 36
